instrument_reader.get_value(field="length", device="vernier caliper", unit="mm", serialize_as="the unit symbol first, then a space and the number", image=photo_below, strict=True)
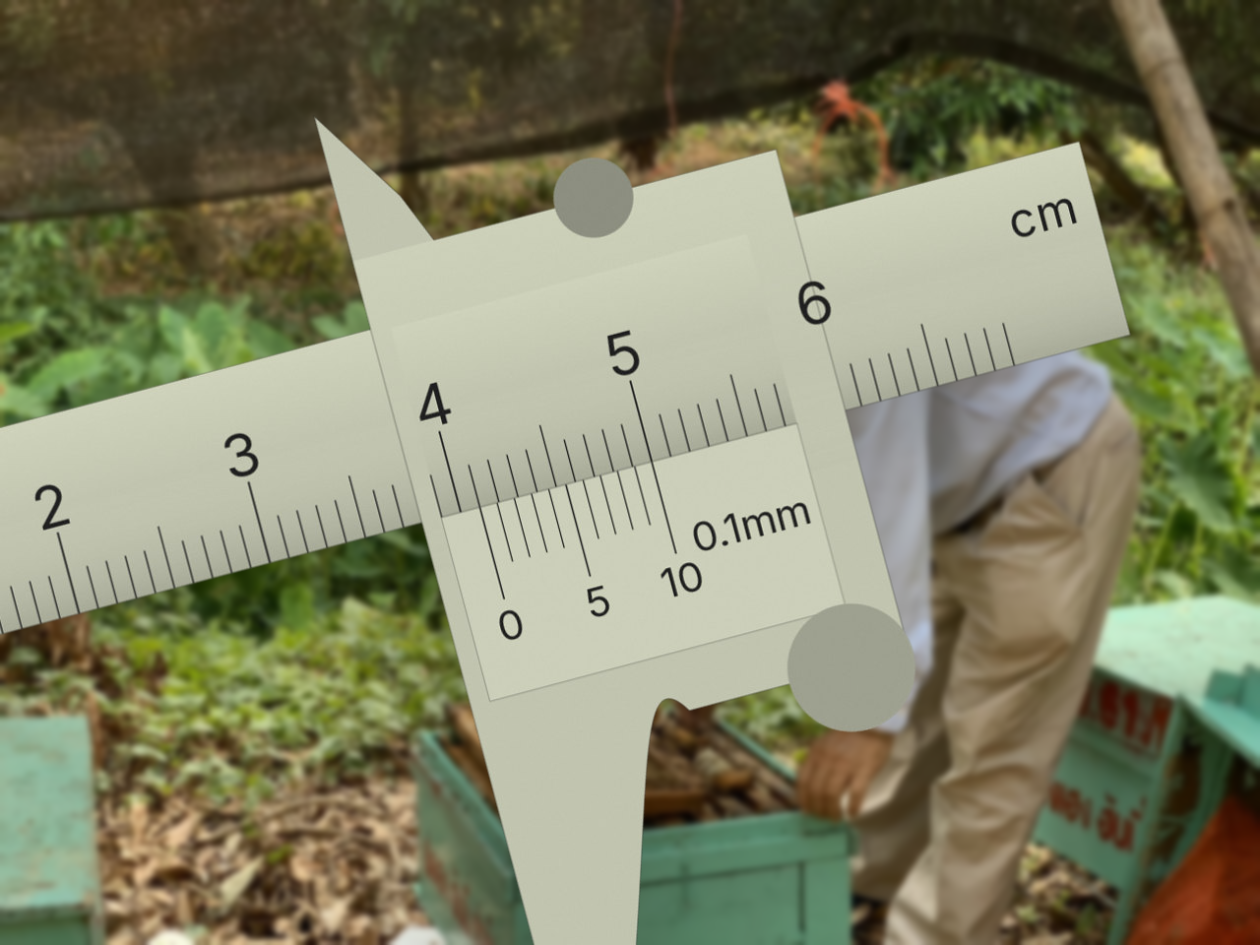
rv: mm 41.0
